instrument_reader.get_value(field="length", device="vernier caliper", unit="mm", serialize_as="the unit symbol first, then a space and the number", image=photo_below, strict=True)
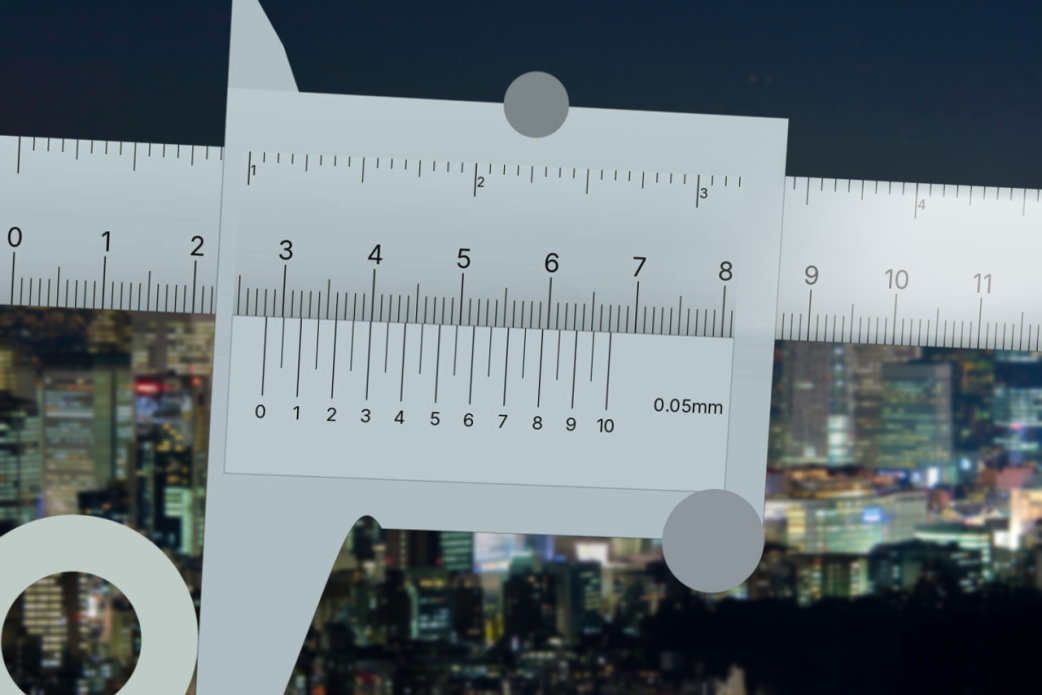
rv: mm 28.2
